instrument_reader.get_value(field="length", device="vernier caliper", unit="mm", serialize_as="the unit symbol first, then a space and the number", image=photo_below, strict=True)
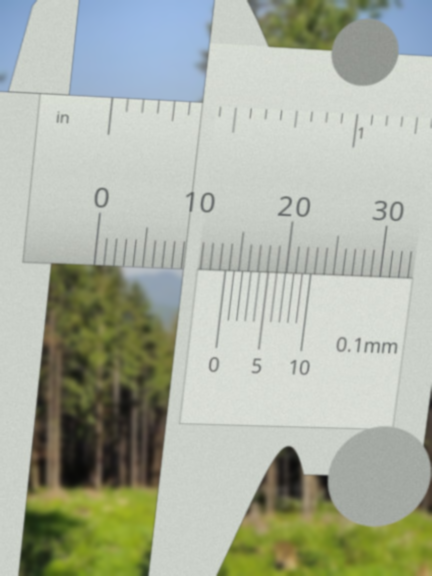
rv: mm 13.6
